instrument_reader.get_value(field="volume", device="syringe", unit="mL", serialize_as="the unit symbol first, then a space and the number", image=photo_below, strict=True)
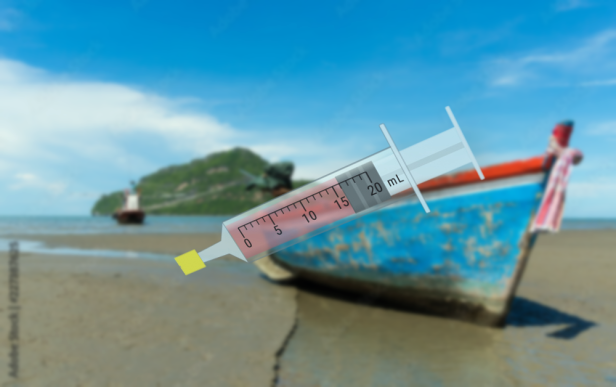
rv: mL 16
